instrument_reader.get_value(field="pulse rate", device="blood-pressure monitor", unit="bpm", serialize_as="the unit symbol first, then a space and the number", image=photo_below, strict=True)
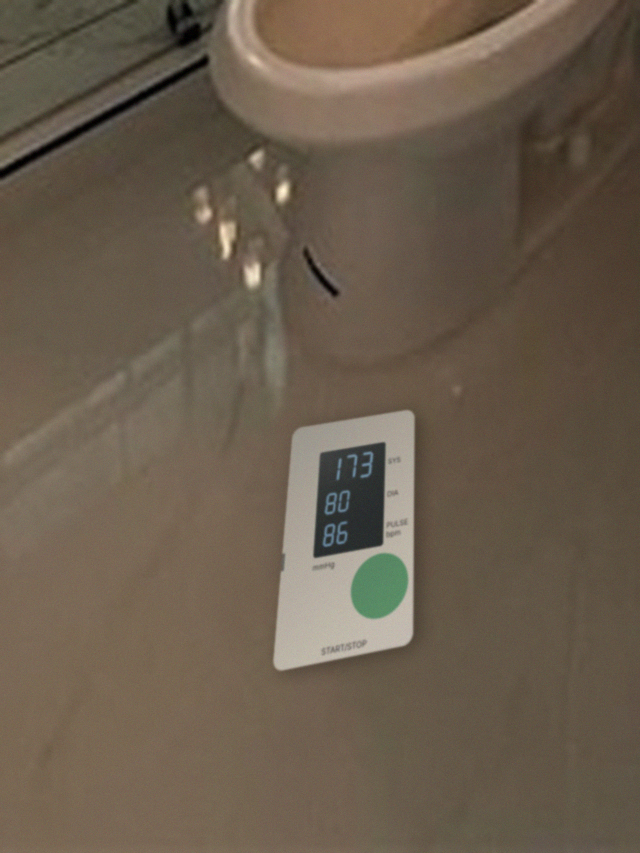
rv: bpm 86
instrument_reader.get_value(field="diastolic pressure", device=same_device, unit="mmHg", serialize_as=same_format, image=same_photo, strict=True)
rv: mmHg 80
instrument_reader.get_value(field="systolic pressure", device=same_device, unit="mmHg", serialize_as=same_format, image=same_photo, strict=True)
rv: mmHg 173
